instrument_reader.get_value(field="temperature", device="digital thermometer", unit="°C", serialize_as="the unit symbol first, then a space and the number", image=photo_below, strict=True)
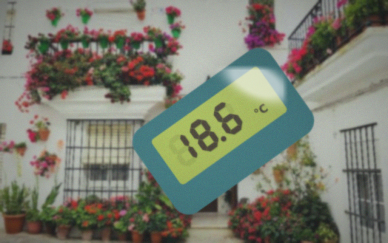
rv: °C 18.6
